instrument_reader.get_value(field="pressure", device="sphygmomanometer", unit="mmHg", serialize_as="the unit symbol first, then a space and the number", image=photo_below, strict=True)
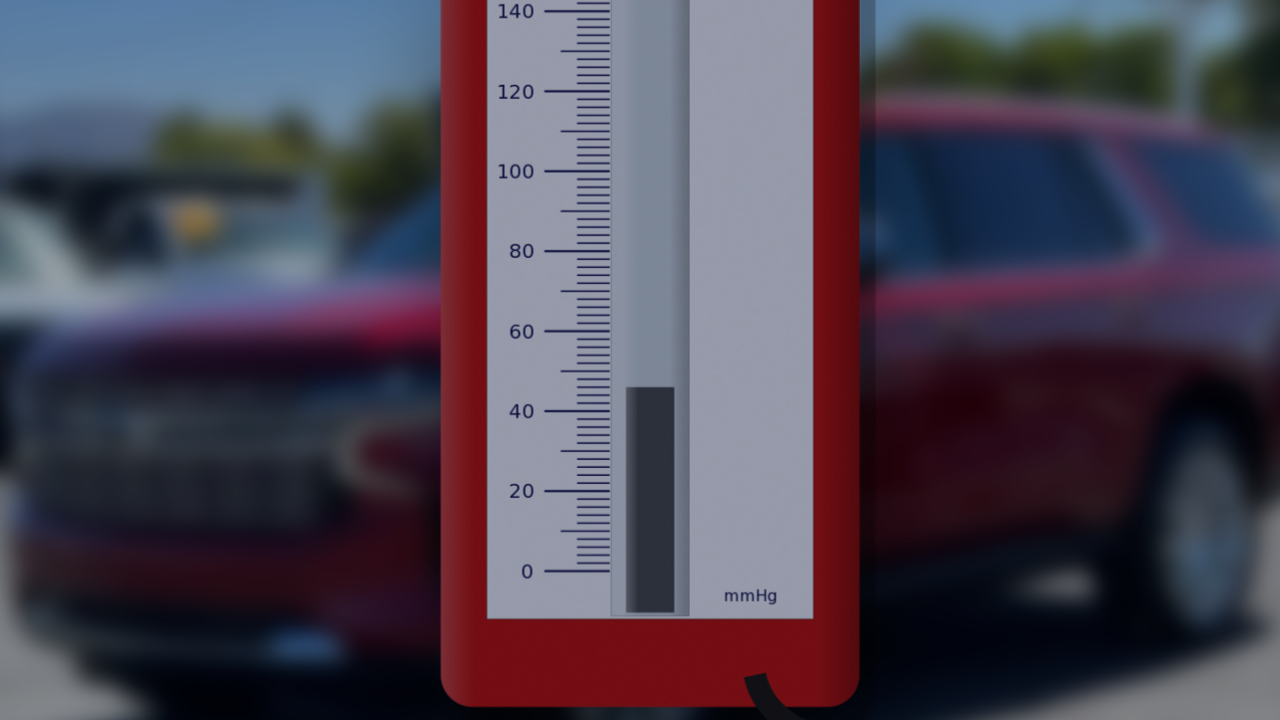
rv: mmHg 46
